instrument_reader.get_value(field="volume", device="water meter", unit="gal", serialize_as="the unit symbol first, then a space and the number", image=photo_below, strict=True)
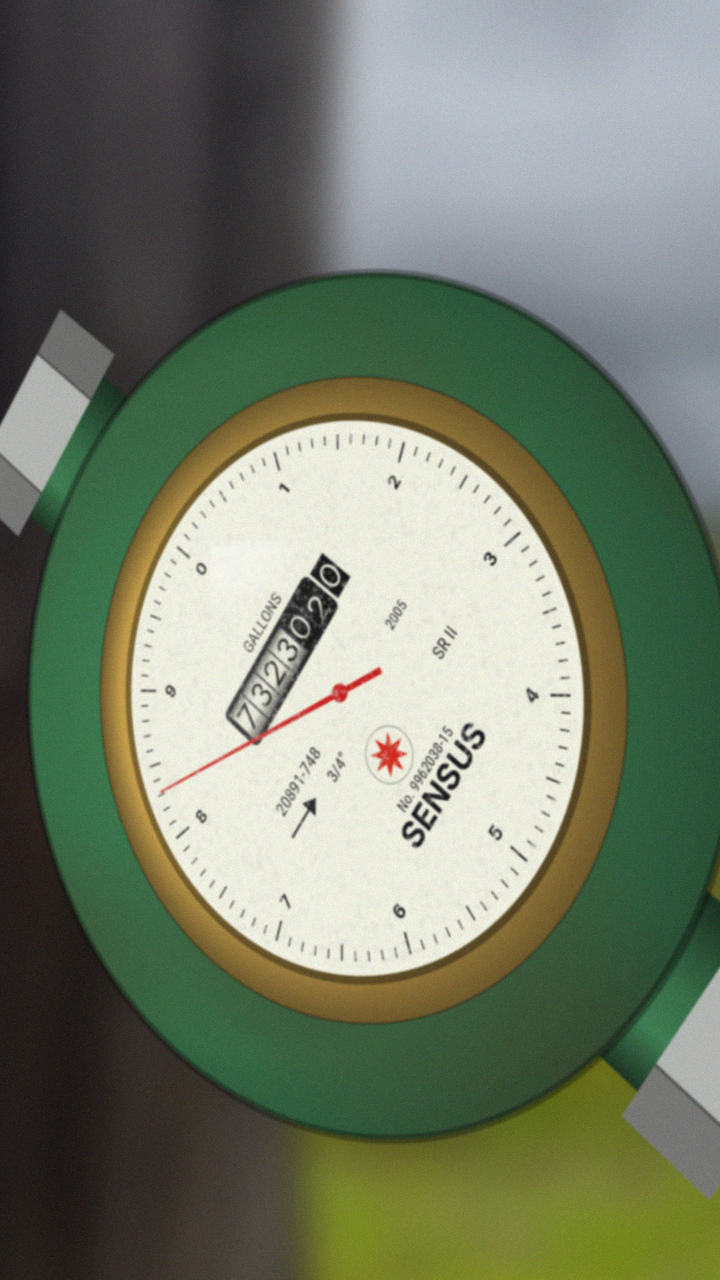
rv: gal 7323018.3
